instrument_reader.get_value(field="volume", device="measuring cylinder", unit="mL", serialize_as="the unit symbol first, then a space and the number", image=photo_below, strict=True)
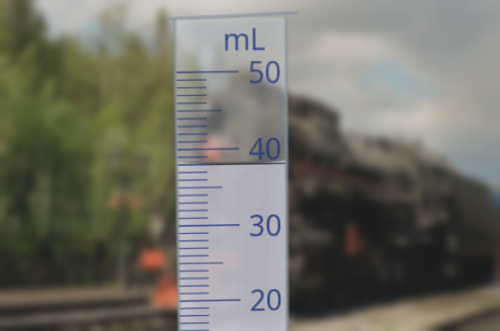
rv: mL 38
